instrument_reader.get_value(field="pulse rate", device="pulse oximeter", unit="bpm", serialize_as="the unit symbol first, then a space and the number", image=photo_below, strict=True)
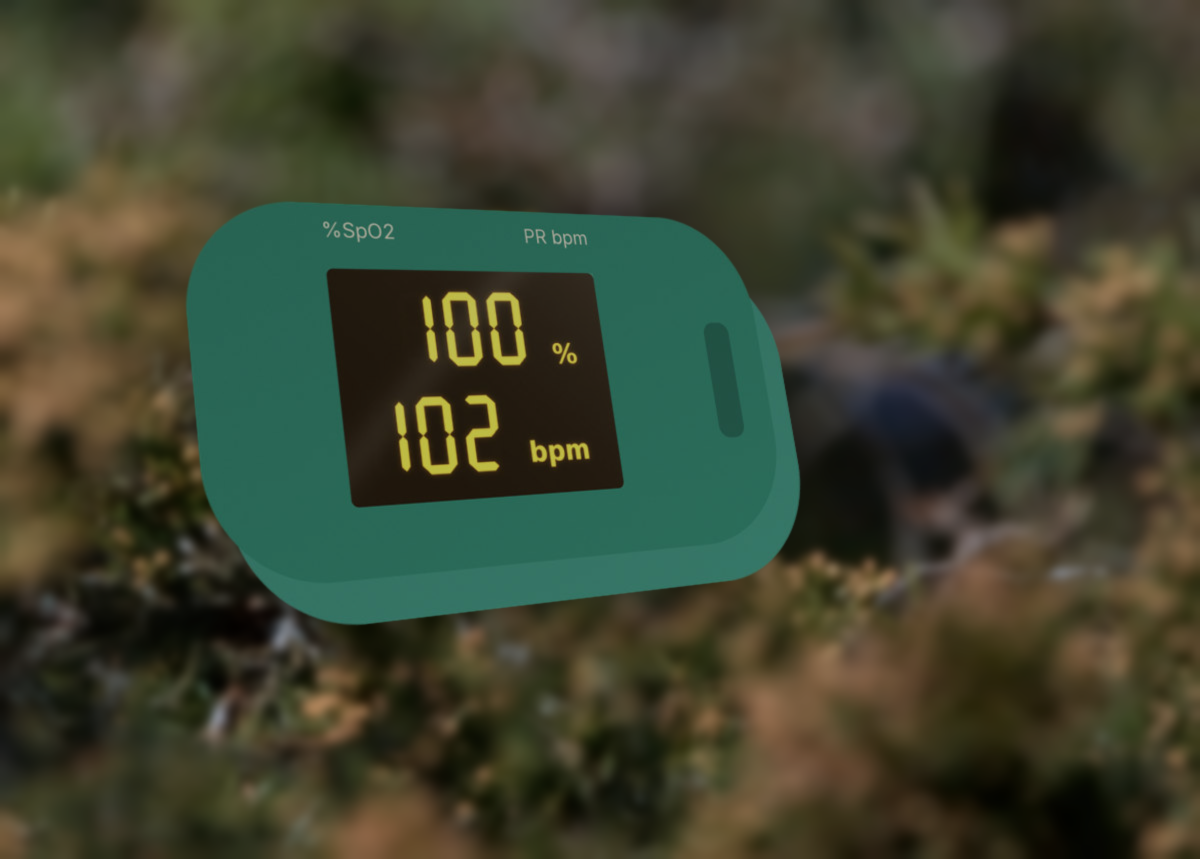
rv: bpm 102
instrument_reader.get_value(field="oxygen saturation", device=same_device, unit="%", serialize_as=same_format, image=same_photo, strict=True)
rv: % 100
